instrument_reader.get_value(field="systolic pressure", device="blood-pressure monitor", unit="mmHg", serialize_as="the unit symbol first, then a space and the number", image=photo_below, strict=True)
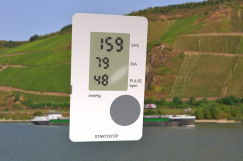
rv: mmHg 159
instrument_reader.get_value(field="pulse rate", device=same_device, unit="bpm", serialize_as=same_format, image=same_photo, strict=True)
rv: bpm 48
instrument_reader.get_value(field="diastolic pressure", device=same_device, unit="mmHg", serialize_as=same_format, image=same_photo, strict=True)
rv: mmHg 79
